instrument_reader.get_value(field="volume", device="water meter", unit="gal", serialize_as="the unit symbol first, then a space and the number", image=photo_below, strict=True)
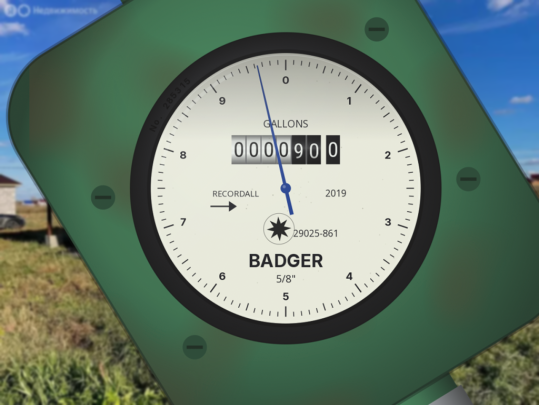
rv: gal 899.6
